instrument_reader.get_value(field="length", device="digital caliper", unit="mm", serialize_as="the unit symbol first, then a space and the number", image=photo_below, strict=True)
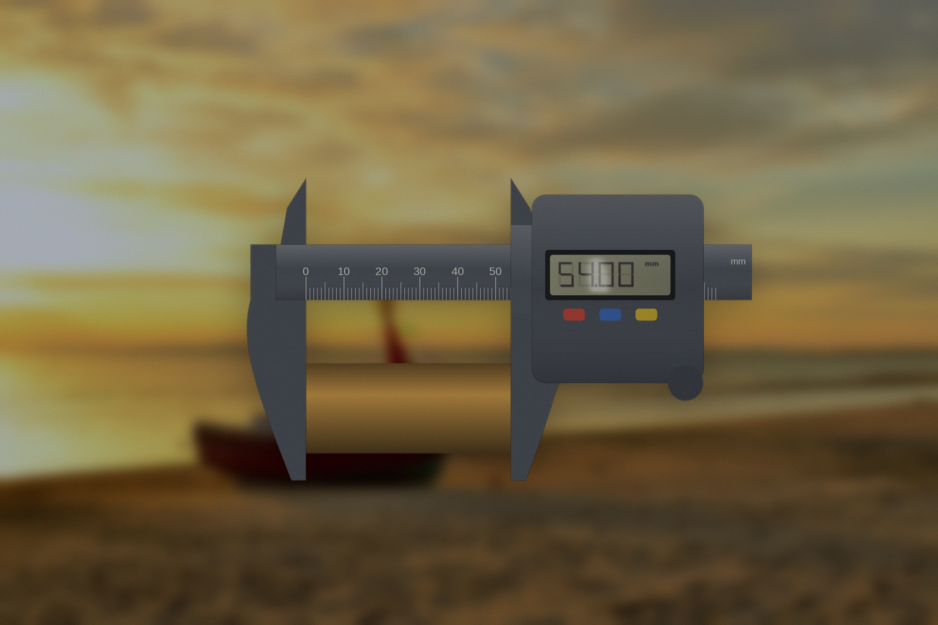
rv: mm 54.00
